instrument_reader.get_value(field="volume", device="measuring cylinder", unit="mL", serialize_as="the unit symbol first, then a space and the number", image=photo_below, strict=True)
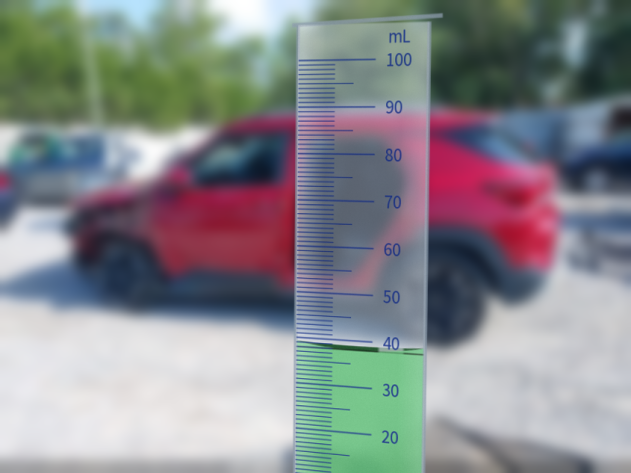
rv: mL 38
